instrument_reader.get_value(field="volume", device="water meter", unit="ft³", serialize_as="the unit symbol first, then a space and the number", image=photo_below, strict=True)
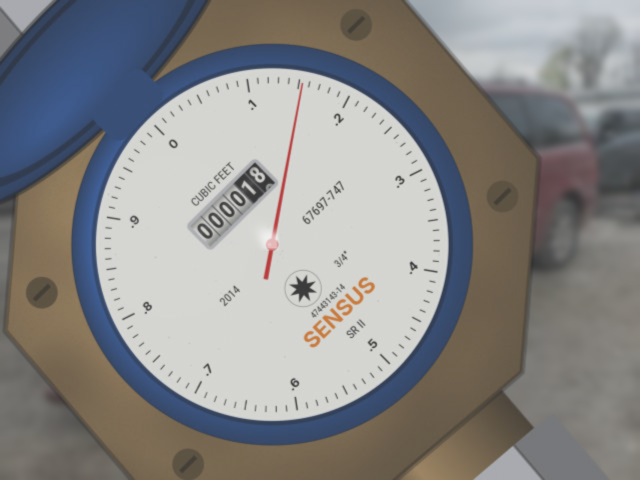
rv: ft³ 18.15
